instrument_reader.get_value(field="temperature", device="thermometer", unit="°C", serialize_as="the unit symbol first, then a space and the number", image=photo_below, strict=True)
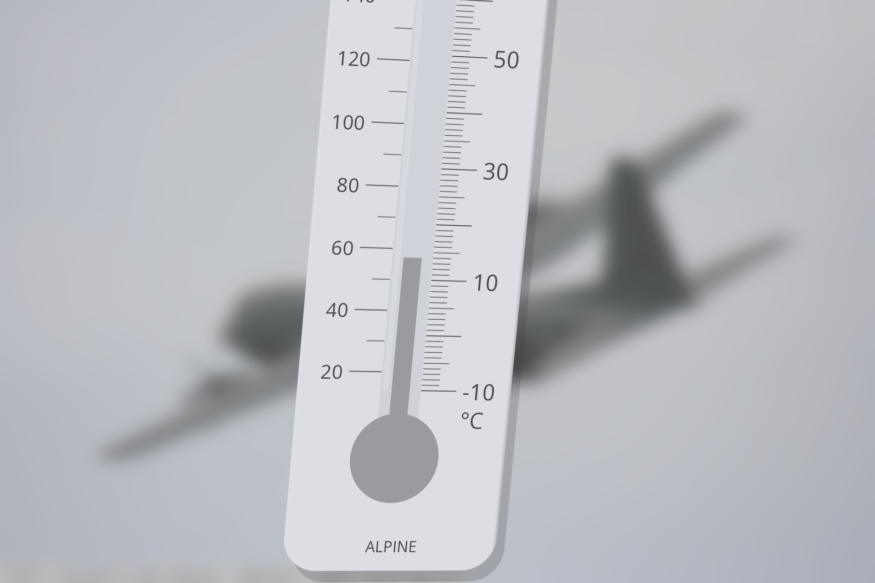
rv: °C 14
